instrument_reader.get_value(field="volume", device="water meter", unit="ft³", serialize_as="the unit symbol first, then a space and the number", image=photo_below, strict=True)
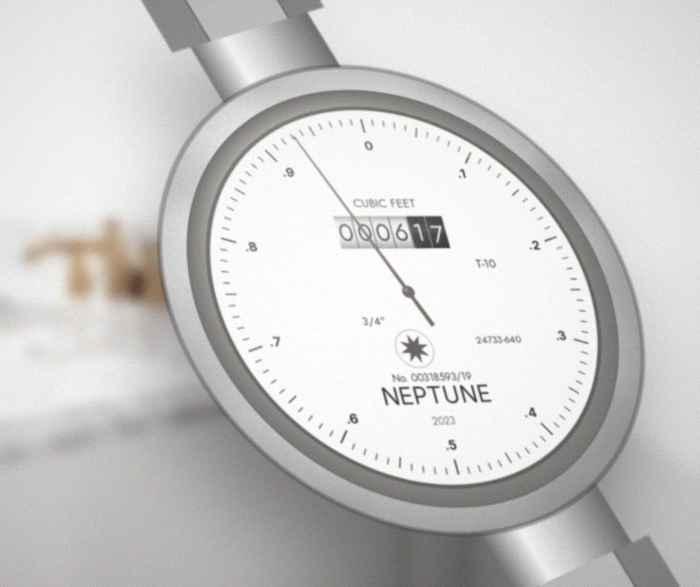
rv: ft³ 616.93
